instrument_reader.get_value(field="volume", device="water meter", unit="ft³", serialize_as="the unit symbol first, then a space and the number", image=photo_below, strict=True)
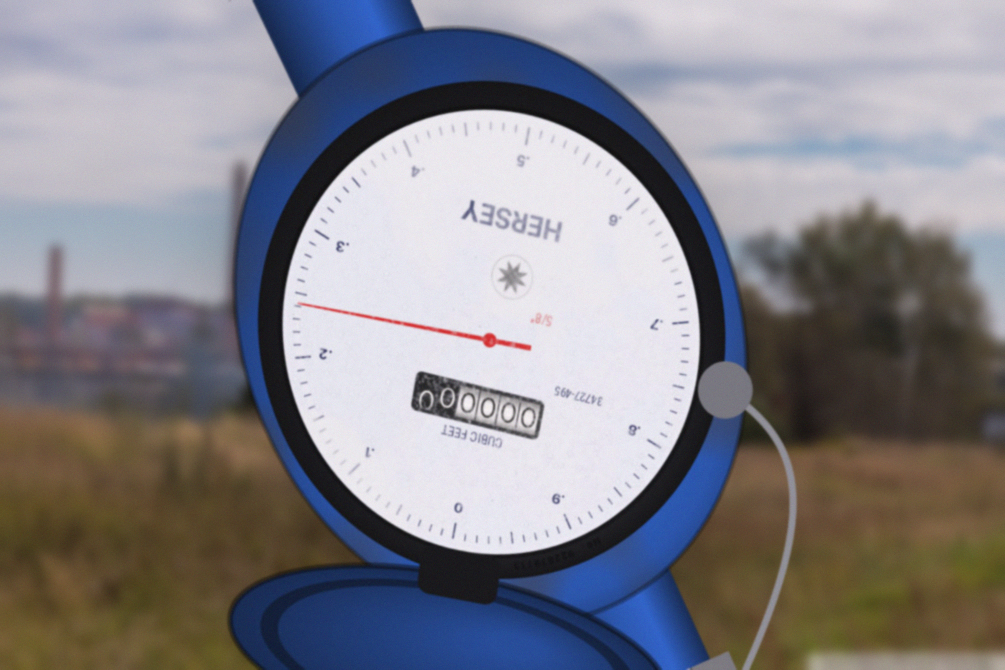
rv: ft³ 0.24
